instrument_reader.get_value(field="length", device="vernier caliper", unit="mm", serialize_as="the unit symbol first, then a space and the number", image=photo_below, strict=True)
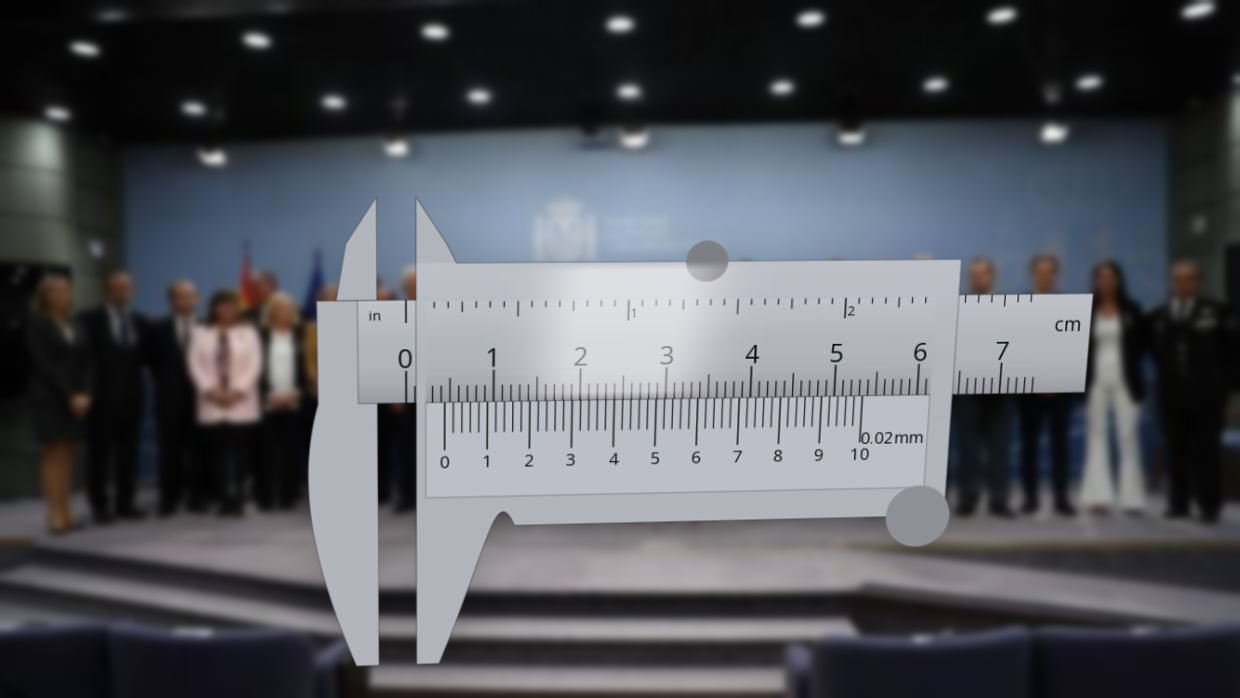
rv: mm 4.4
